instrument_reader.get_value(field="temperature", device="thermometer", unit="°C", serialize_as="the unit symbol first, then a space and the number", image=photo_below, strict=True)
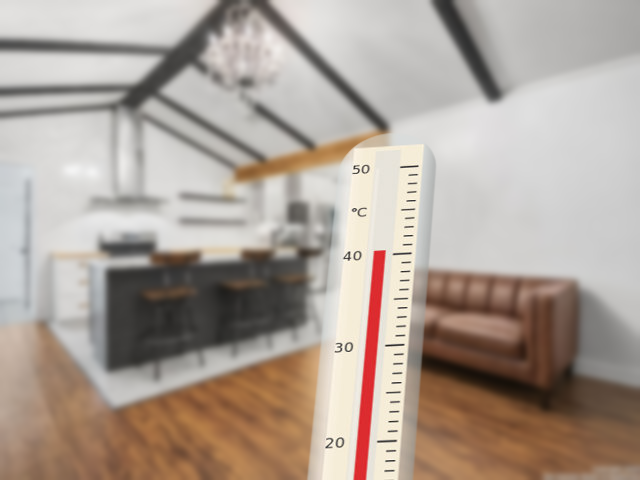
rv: °C 40.5
